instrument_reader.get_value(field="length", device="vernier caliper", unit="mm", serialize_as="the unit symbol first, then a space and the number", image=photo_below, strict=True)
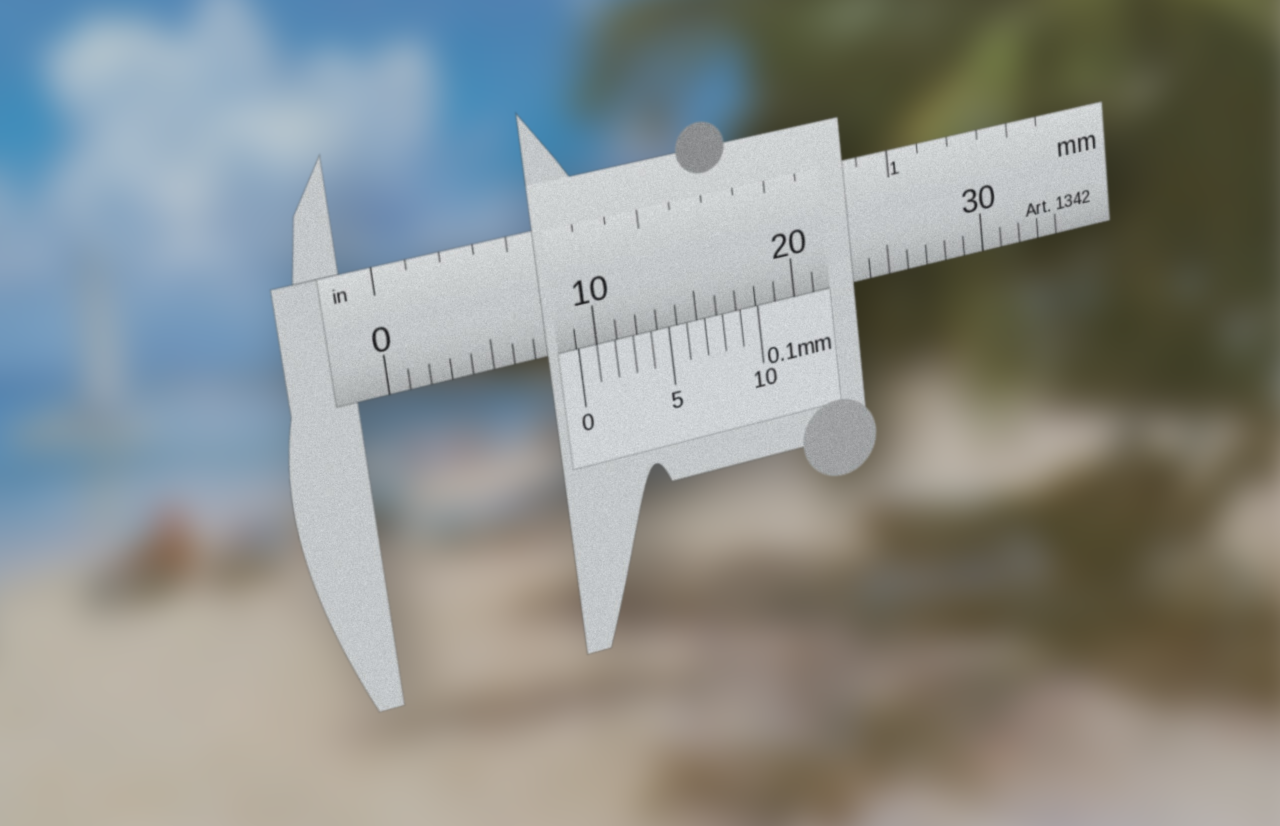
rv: mm 9.1
